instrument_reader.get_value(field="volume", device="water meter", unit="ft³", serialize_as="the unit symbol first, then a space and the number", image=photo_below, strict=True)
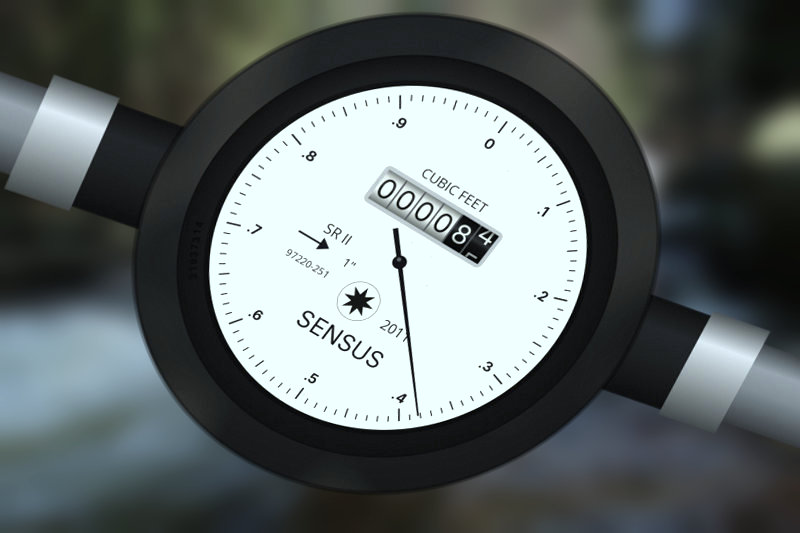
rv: ft³ 84.38
